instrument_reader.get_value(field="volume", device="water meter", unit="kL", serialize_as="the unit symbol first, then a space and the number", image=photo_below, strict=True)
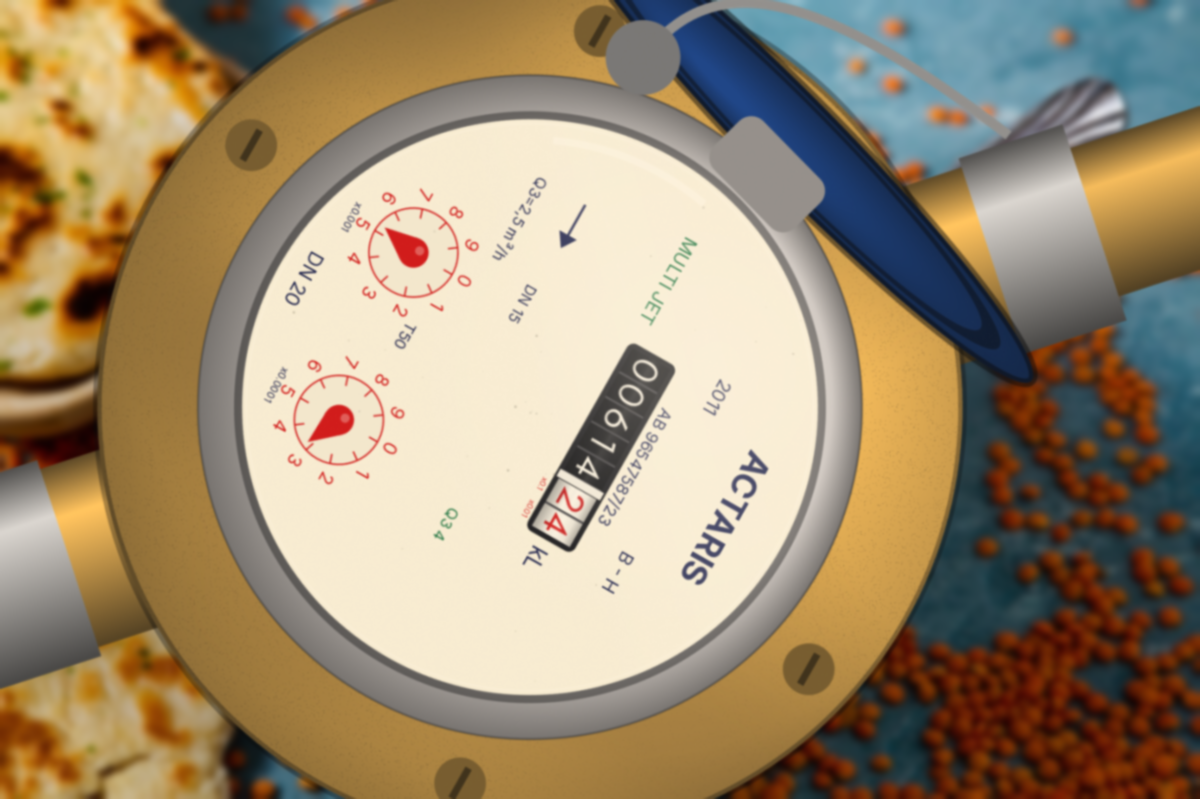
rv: kL 614.2453
